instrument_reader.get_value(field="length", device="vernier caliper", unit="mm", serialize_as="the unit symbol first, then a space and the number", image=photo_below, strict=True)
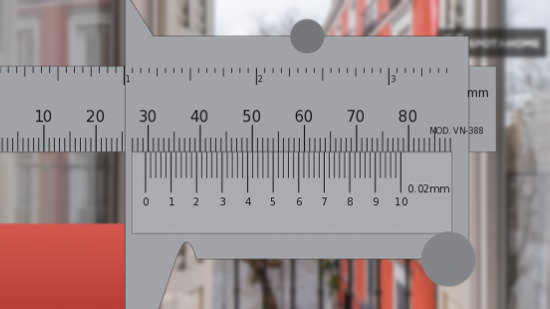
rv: mm 29.5
